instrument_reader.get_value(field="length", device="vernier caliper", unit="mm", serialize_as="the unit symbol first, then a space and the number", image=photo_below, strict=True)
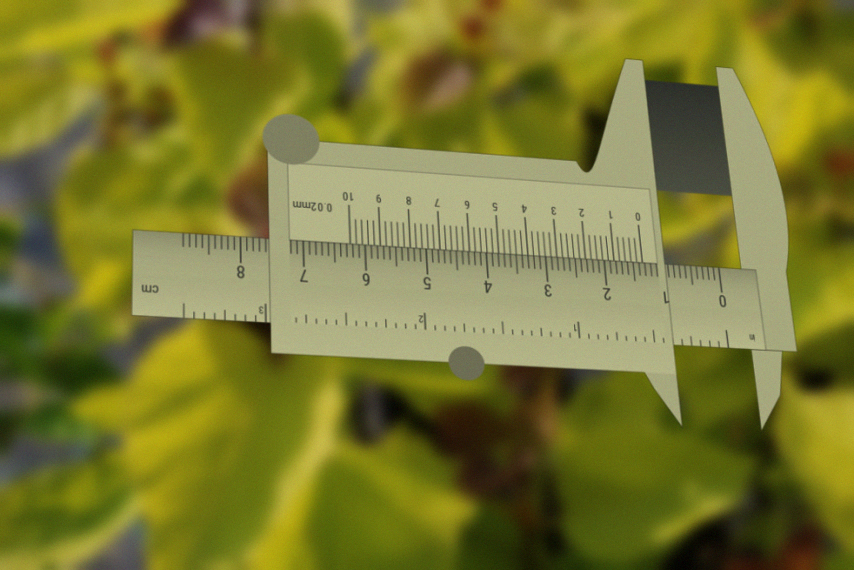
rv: mm 13.4
